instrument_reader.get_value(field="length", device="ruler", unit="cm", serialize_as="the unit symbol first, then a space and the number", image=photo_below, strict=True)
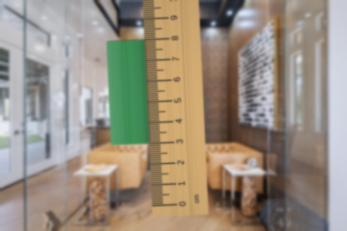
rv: cm 5
